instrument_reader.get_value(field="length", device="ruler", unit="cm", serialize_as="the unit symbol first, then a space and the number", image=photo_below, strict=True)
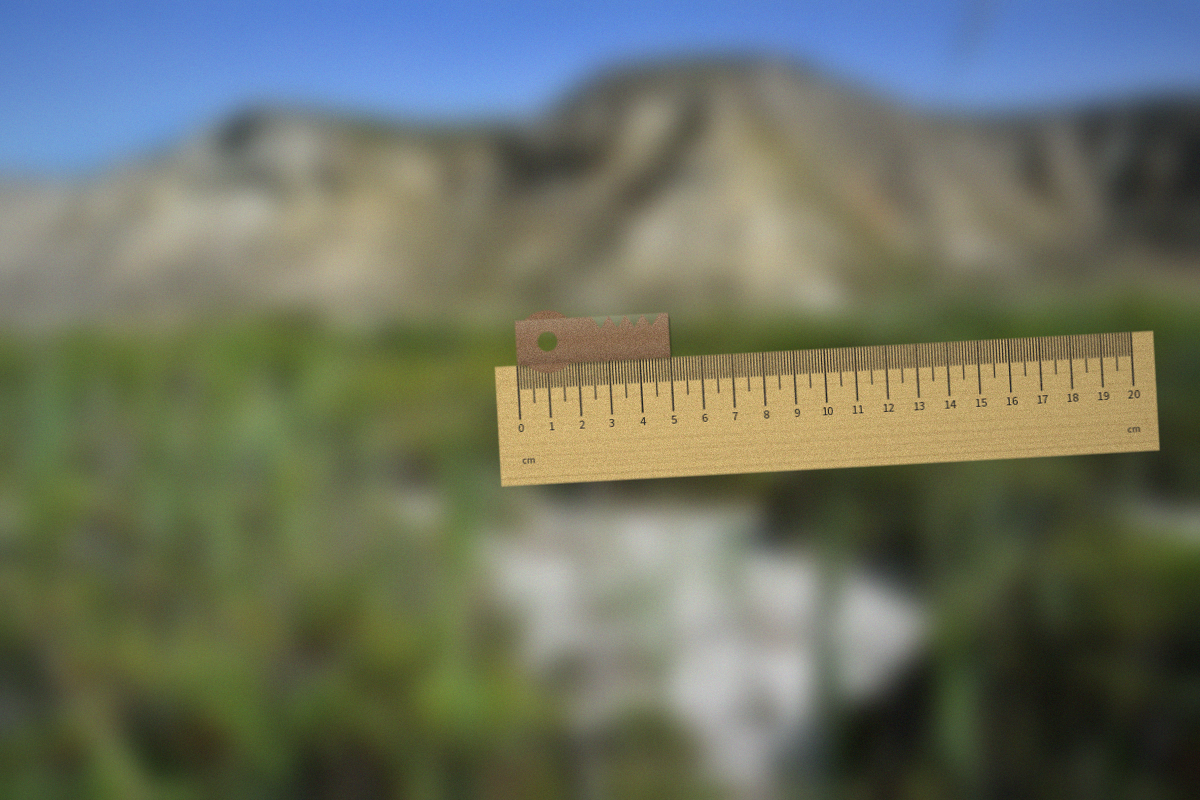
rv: cm 5
